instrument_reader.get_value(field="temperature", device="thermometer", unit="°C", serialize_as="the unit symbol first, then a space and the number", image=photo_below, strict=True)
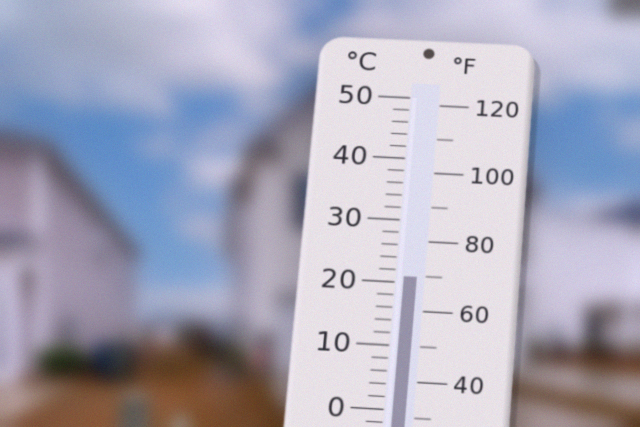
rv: °C 21
